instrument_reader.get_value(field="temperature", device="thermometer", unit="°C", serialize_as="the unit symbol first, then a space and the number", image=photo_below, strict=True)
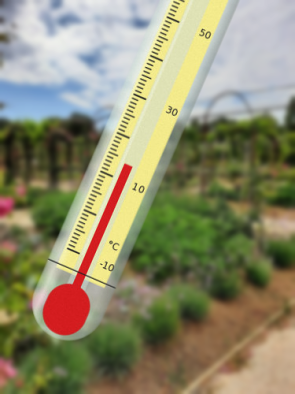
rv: °C 14
